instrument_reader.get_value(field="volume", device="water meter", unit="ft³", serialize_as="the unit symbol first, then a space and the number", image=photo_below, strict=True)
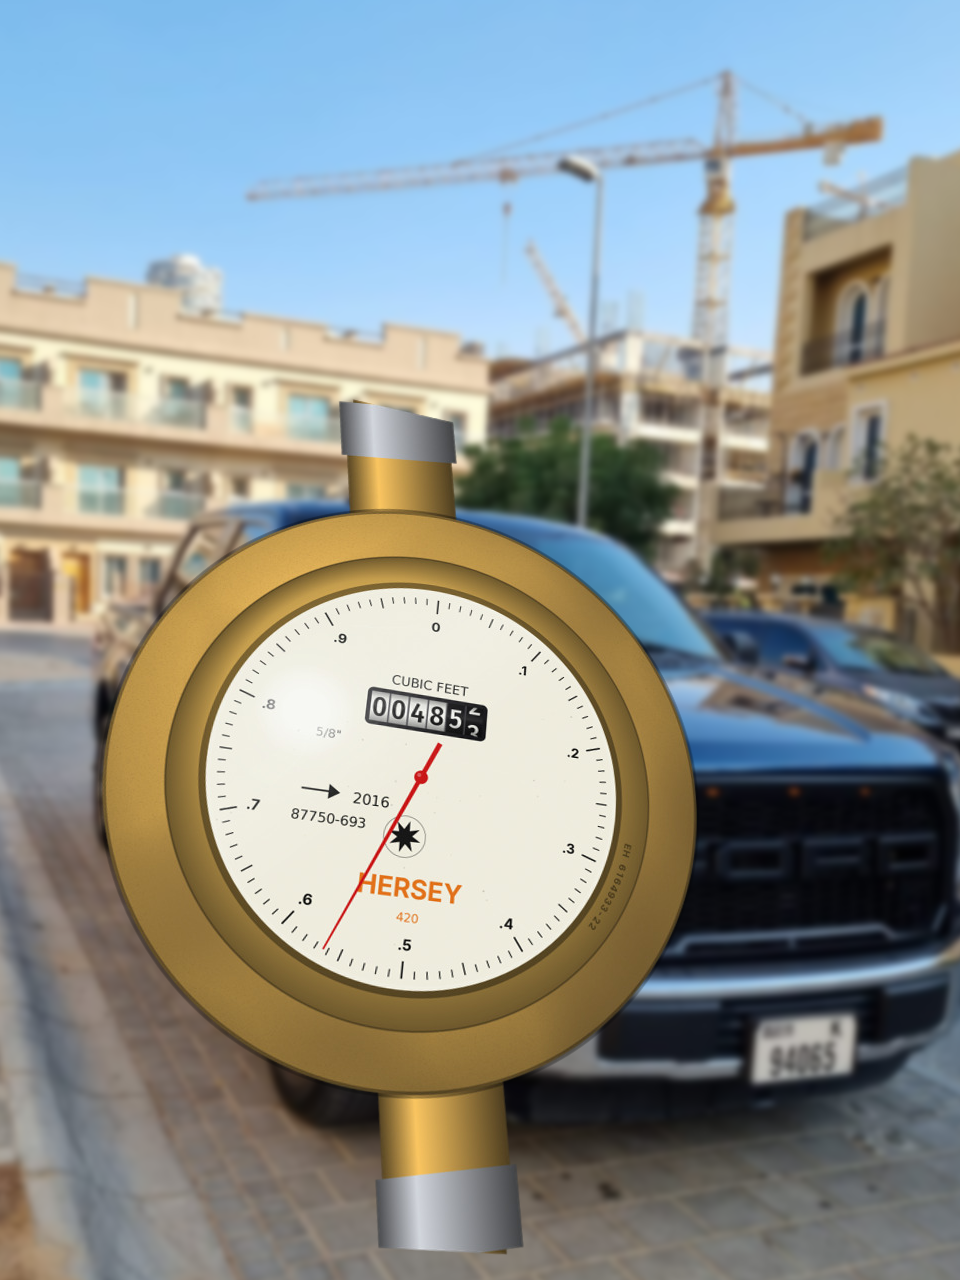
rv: ft³ 4852.56
